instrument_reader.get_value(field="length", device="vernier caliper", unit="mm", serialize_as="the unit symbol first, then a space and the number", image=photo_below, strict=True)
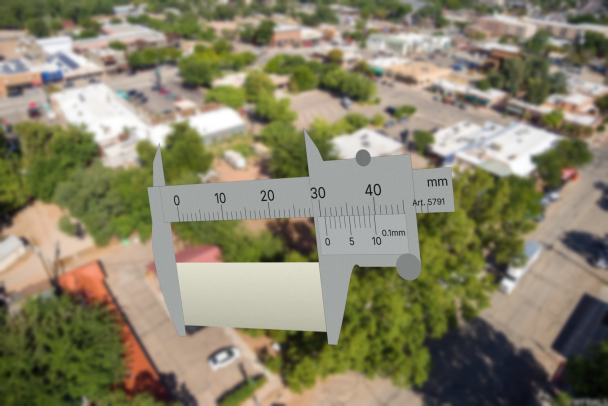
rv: mm 30.8
